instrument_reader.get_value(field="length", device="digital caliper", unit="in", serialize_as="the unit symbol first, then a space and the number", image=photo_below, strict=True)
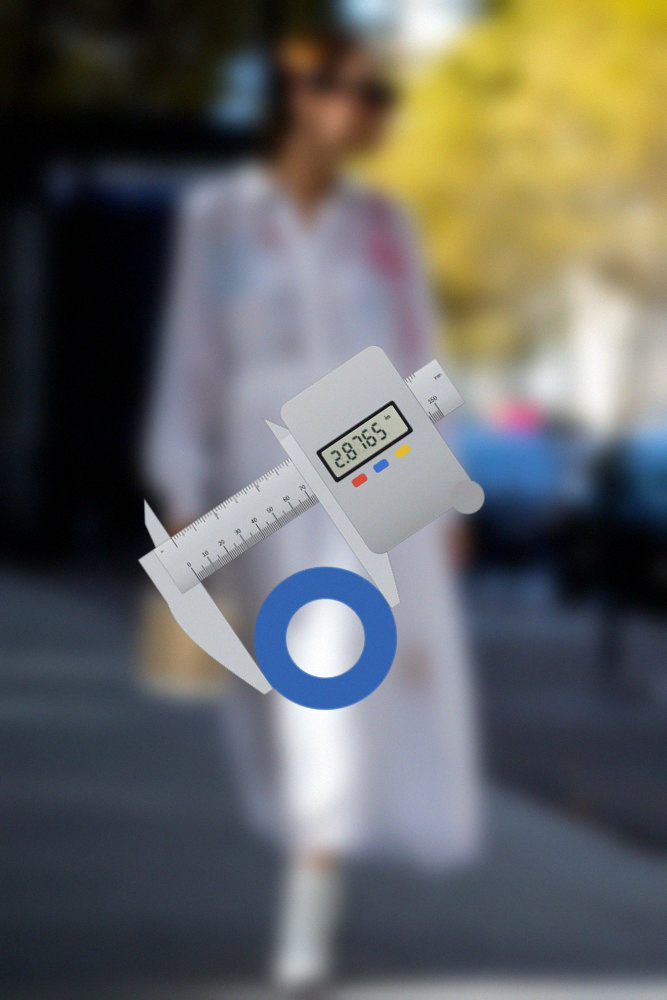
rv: in 2.8765
